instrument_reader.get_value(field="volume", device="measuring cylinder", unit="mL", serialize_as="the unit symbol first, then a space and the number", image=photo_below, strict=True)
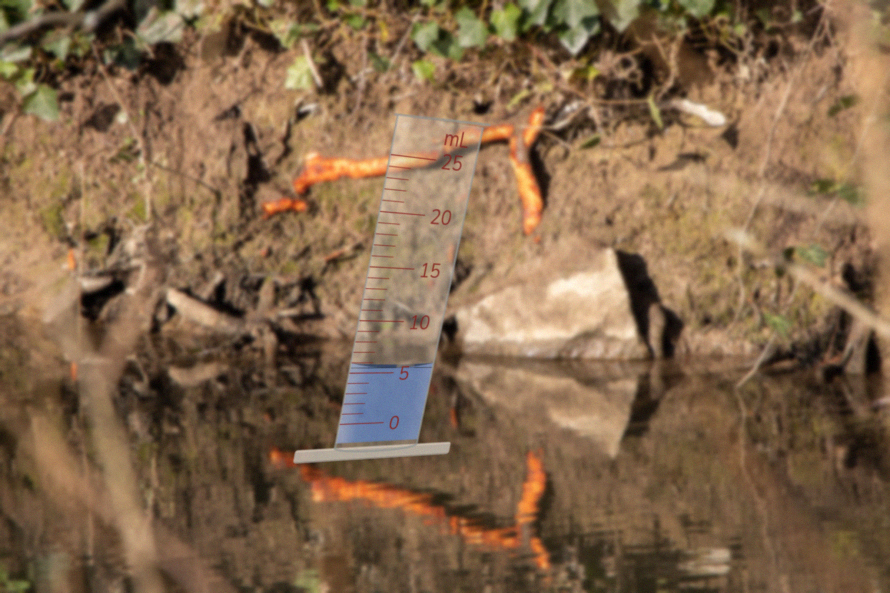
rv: mL 5.5
